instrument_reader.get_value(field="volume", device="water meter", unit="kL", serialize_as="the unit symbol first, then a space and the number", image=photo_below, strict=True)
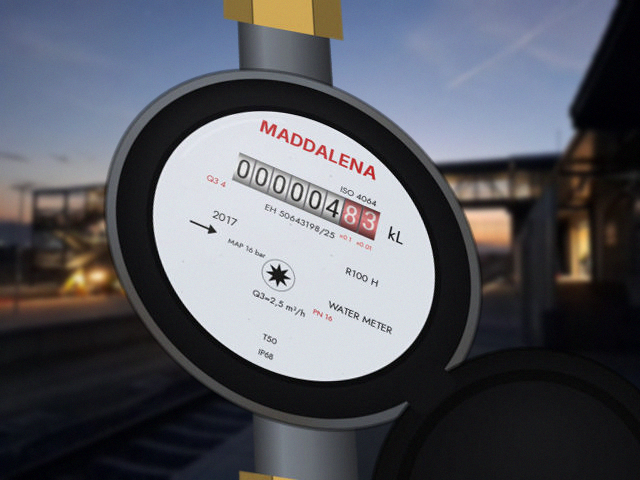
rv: kL 4.83
